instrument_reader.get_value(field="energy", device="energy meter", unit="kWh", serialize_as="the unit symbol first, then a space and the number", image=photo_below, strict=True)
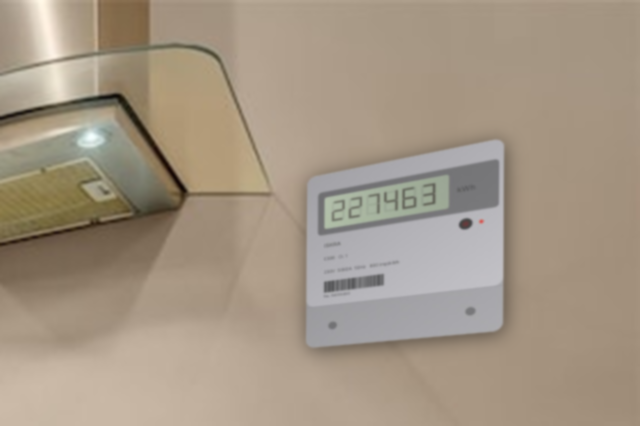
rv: kWh 227463
